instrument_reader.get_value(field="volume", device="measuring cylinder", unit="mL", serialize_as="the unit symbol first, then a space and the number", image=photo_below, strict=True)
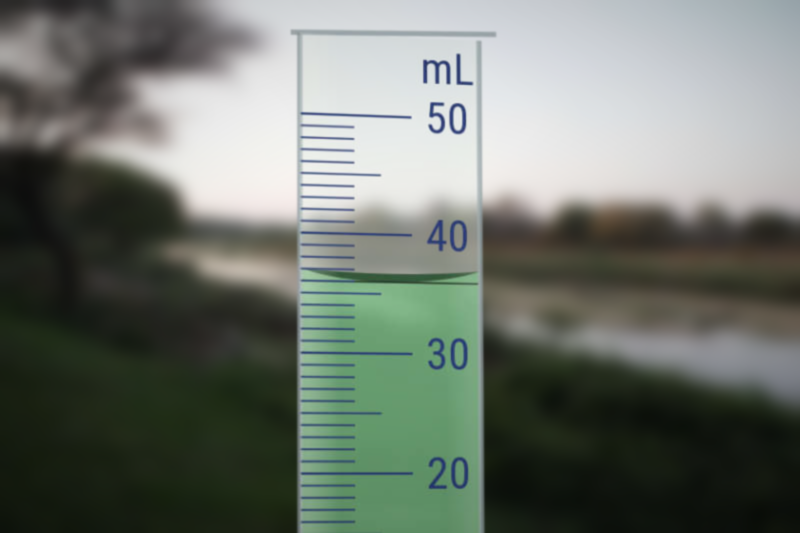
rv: mL 36
